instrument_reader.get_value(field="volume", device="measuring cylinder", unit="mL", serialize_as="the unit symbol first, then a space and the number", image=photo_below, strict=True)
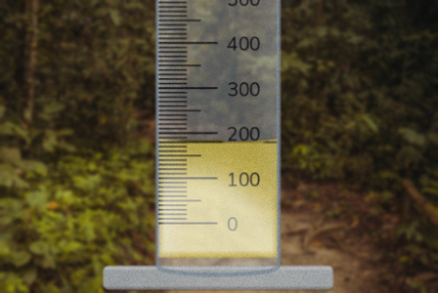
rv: mL 180
